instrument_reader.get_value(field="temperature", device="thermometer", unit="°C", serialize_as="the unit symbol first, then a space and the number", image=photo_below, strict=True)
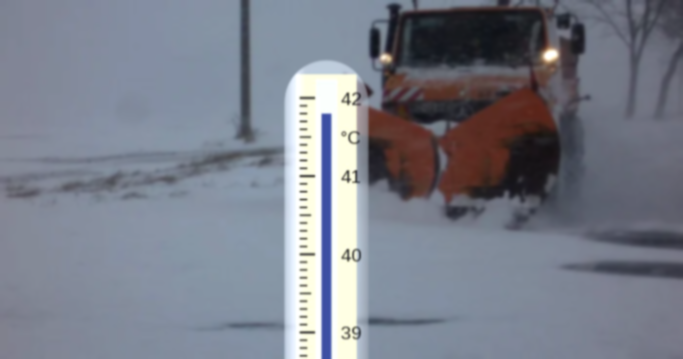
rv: °C 41.8
